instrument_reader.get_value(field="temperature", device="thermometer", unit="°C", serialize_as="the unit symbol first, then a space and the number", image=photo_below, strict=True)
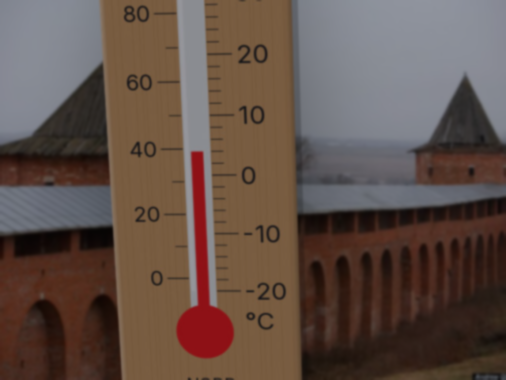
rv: °C 4
